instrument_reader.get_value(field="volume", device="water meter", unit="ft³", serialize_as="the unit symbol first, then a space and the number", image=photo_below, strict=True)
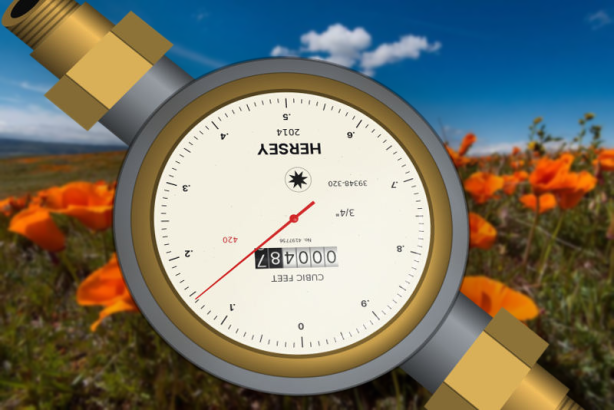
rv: ft³ 487.14
